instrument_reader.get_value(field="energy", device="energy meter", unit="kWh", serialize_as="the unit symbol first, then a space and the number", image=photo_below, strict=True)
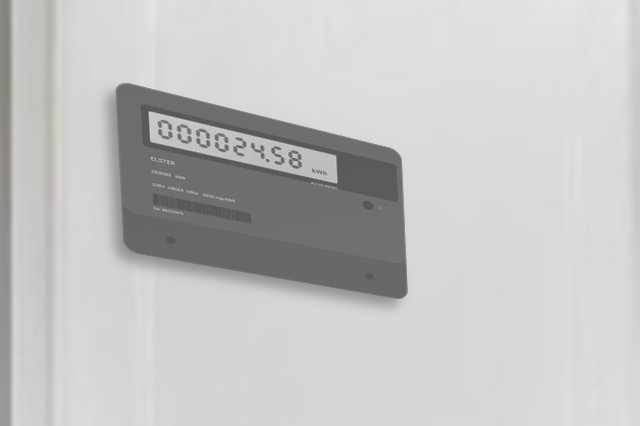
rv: kWh 24.58
